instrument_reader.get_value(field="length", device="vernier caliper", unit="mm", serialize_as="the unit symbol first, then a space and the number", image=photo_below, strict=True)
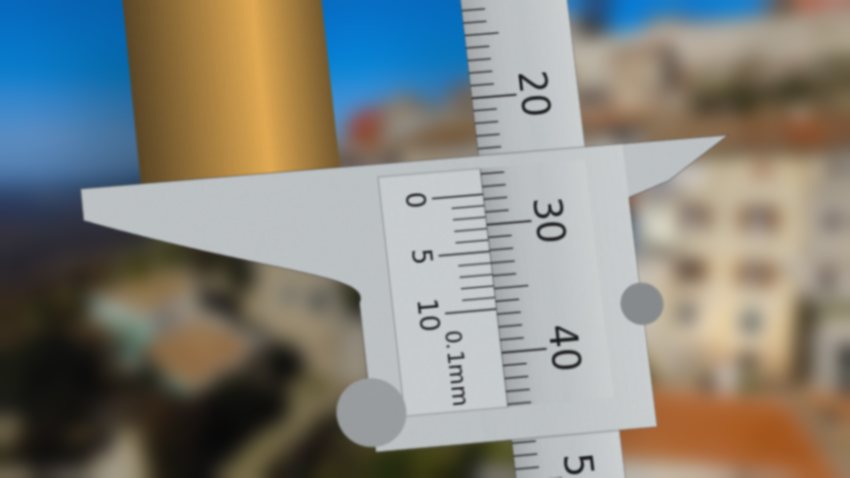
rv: mm 27.6
